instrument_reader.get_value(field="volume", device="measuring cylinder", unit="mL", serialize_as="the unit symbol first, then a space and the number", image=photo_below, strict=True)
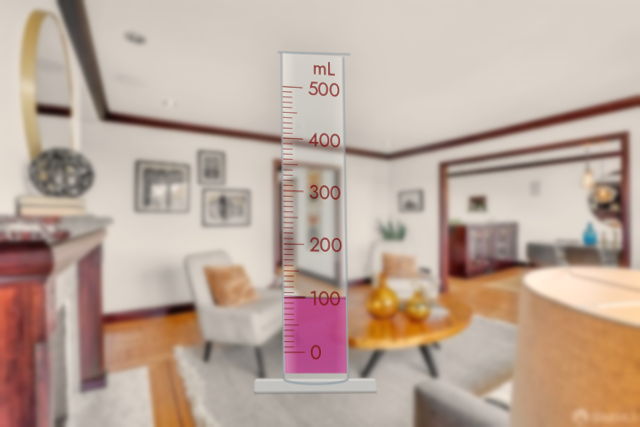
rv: mL 100
